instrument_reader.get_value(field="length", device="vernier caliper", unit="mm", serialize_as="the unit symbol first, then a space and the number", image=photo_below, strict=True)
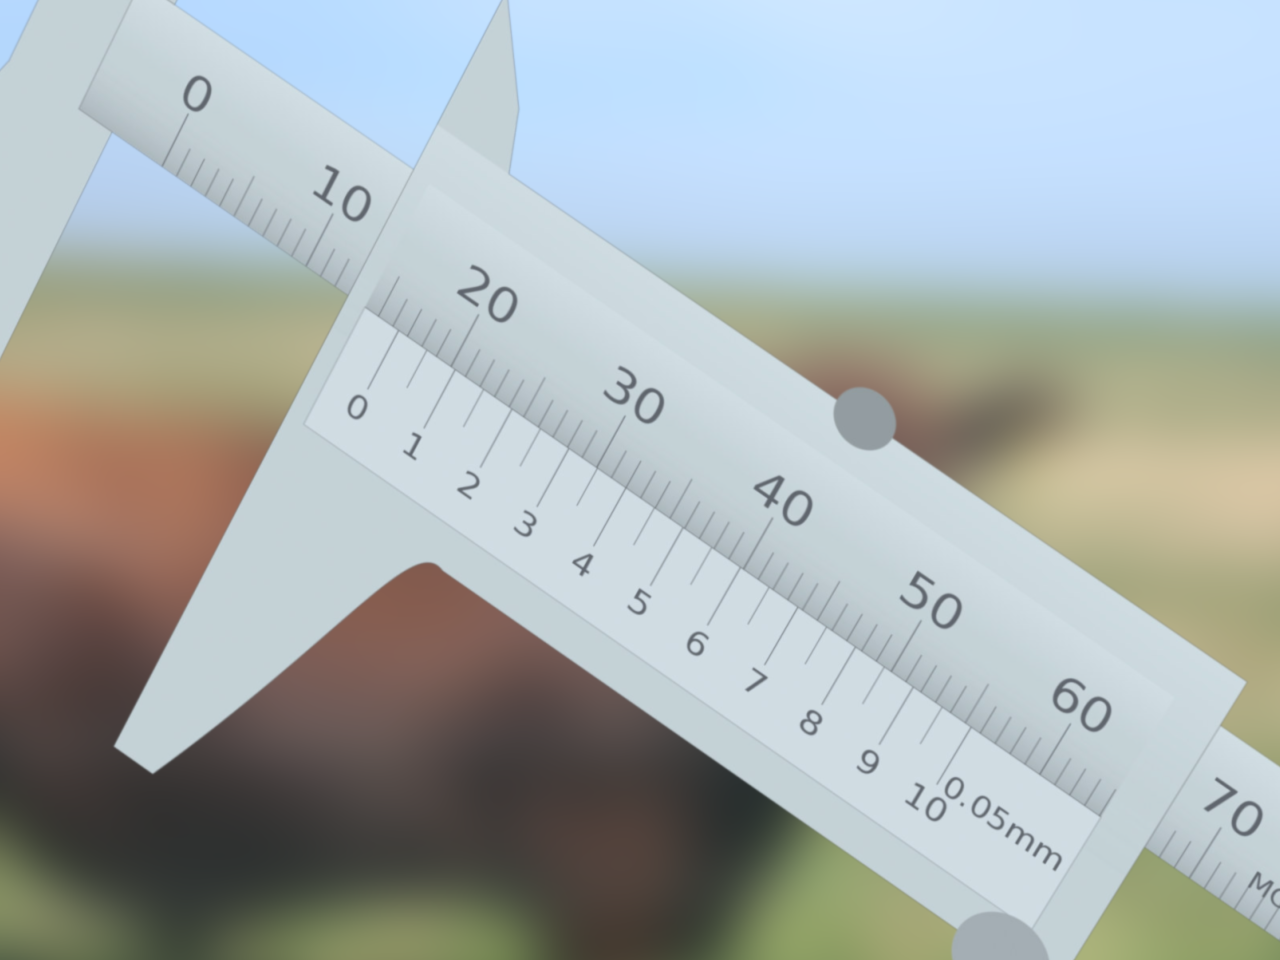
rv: mm 16.4
